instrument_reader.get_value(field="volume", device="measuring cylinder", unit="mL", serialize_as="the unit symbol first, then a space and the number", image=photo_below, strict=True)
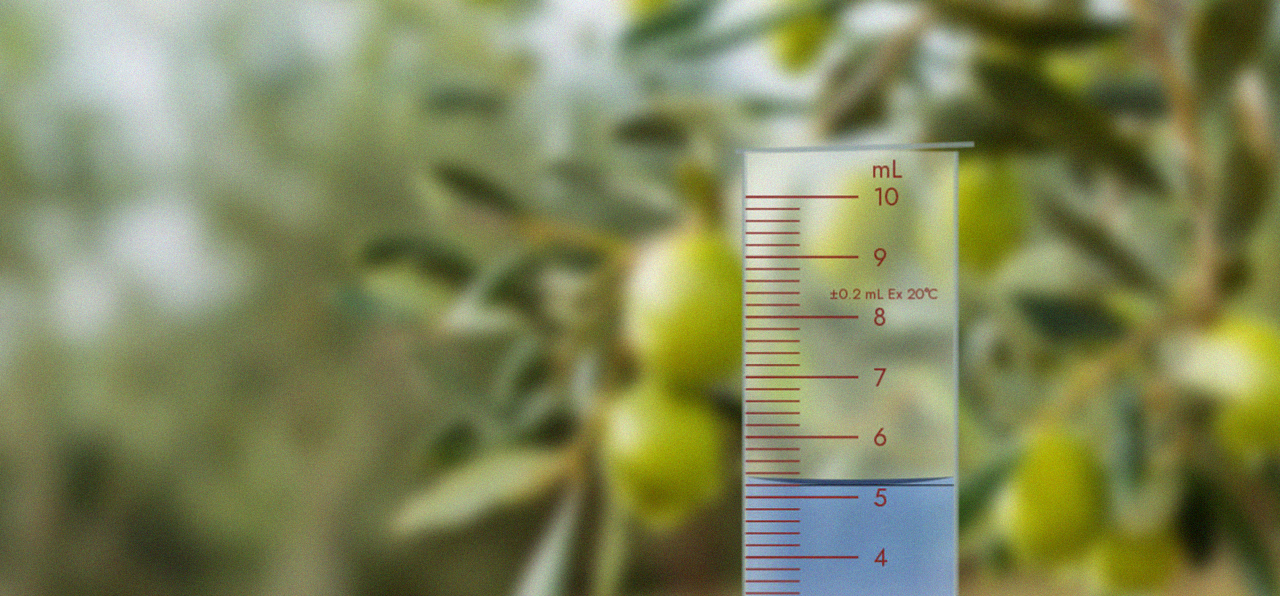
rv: mL 5.2
